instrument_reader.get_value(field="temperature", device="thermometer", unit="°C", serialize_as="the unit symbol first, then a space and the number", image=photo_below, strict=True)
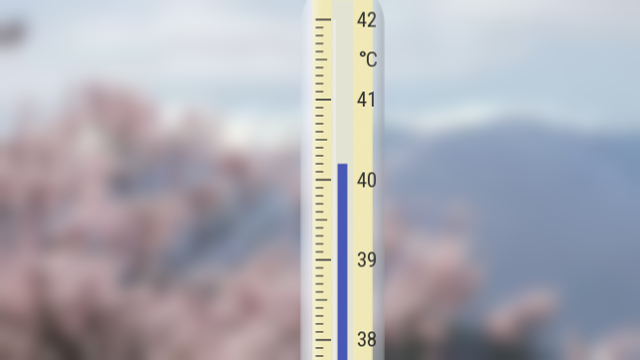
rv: °C 40.2
